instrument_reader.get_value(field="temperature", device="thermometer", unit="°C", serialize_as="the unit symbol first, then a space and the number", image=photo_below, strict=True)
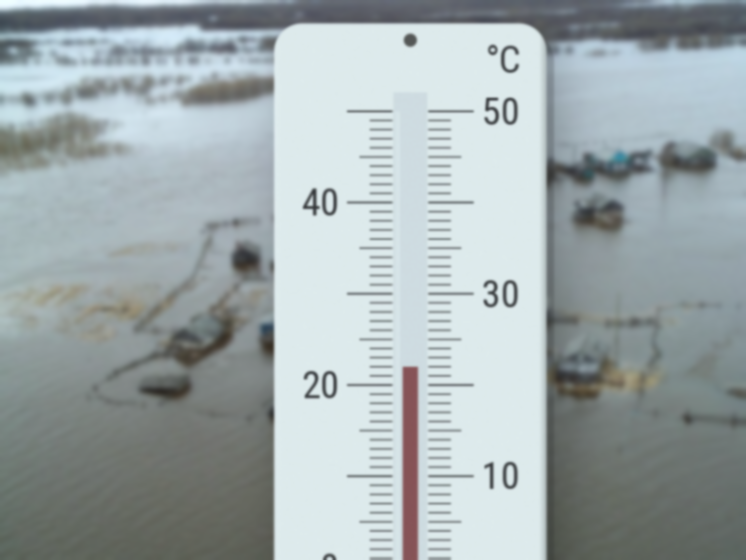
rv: °C 22
